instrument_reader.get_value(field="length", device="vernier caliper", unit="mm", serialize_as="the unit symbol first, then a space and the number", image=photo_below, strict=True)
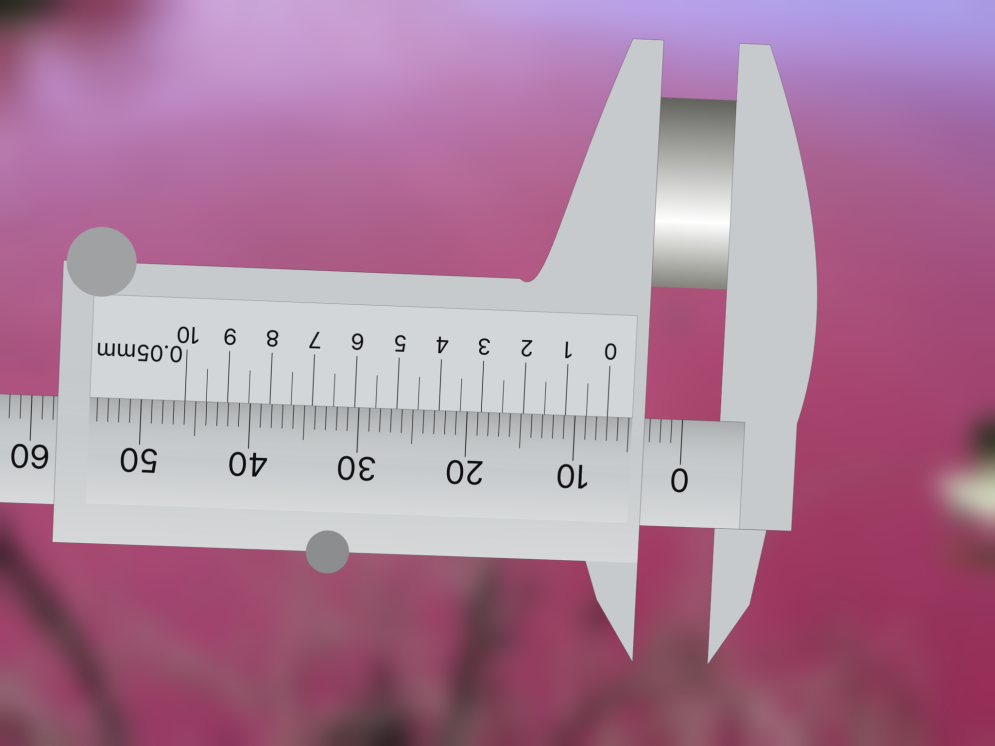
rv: mm 7.0
